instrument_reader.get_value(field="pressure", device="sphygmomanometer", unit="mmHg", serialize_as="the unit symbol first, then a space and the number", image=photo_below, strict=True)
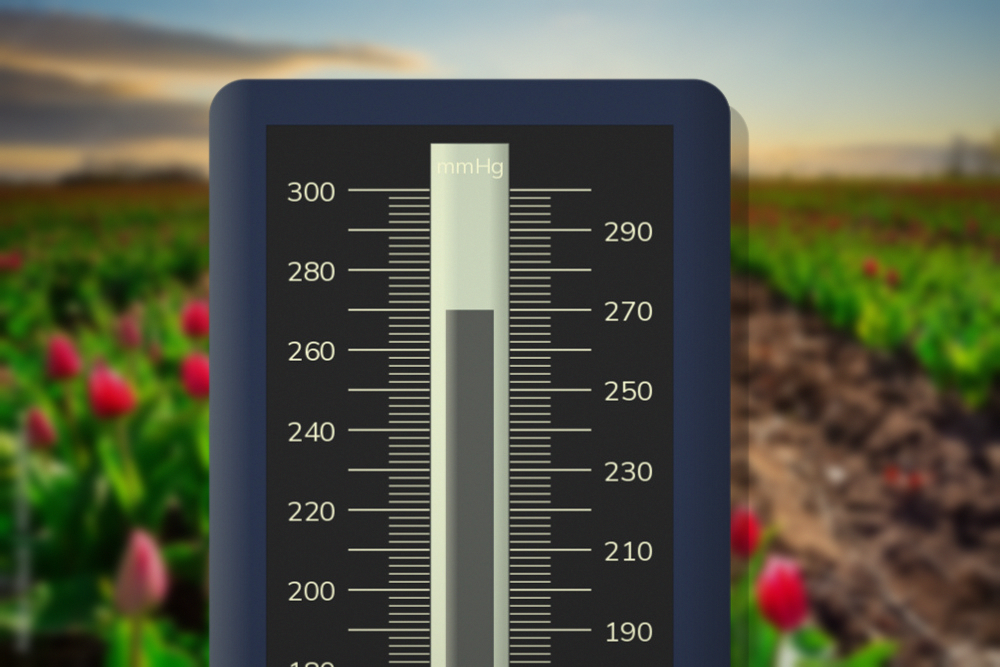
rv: mmHg 270
